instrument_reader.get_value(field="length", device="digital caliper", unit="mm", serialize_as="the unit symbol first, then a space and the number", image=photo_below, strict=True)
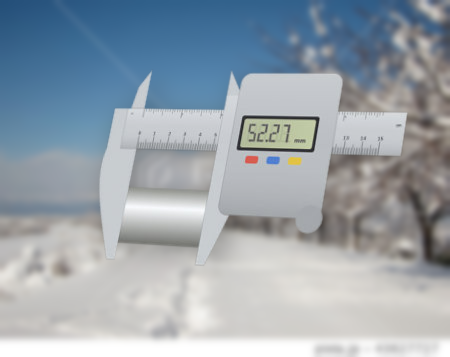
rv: mm 52.27
